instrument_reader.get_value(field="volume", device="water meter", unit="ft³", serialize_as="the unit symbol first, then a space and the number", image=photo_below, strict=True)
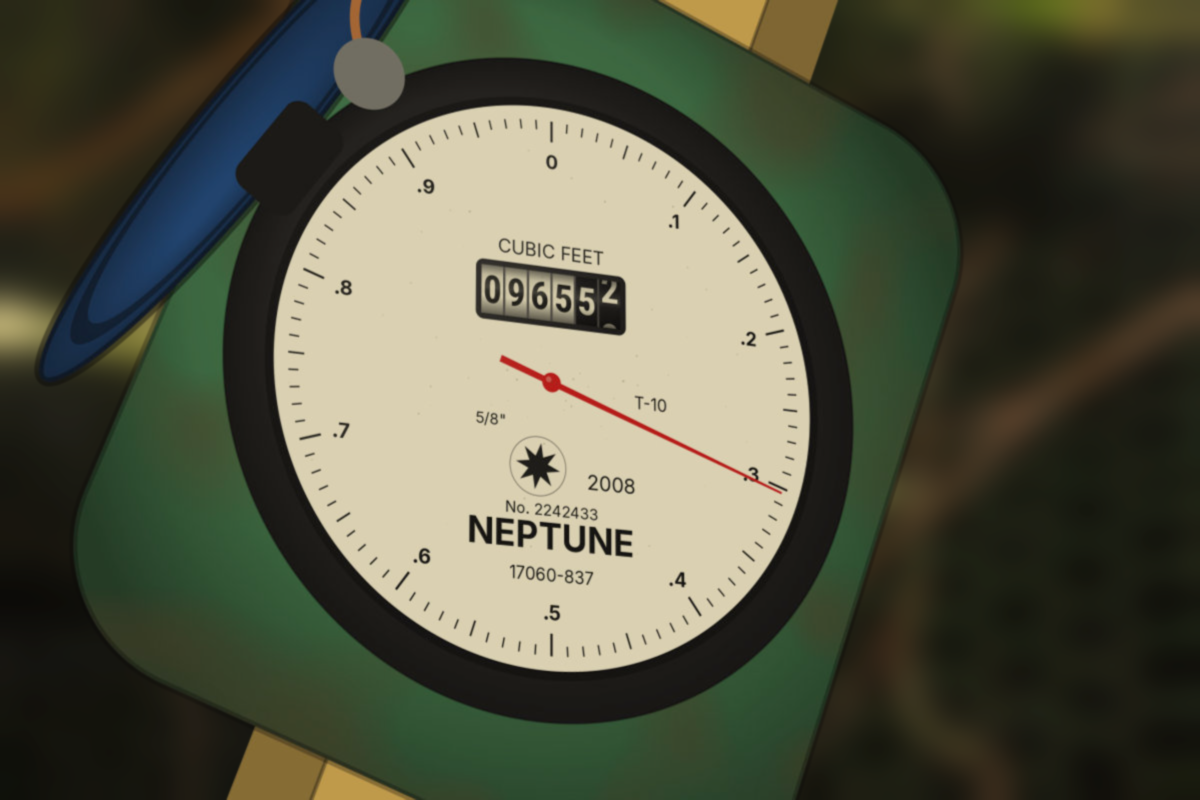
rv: ft³ 96552.30
